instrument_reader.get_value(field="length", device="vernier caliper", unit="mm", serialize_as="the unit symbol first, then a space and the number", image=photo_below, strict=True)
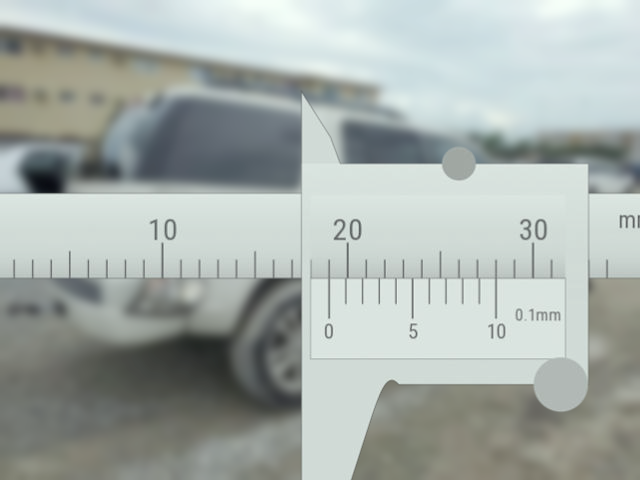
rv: mm 19.0
